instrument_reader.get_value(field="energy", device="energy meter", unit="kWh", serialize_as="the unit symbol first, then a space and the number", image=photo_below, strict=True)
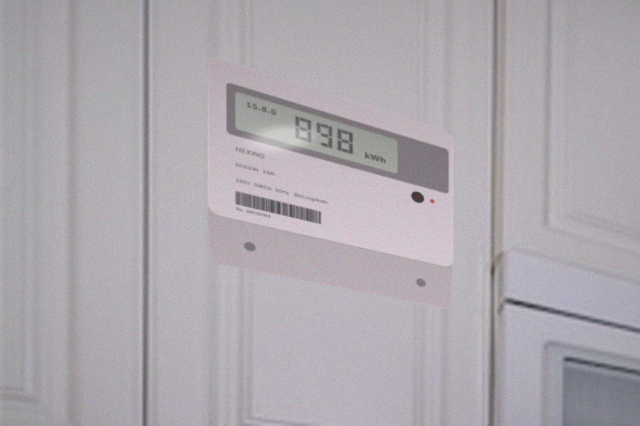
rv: kWh 898
